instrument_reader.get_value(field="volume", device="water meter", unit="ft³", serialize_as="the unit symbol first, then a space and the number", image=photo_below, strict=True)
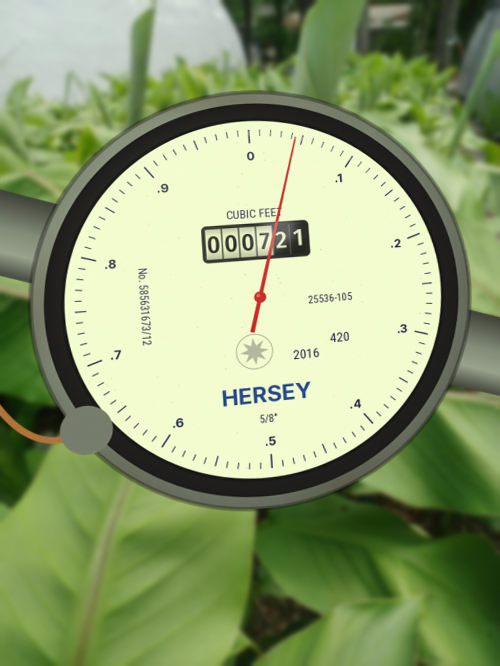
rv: ft³ 721.04
